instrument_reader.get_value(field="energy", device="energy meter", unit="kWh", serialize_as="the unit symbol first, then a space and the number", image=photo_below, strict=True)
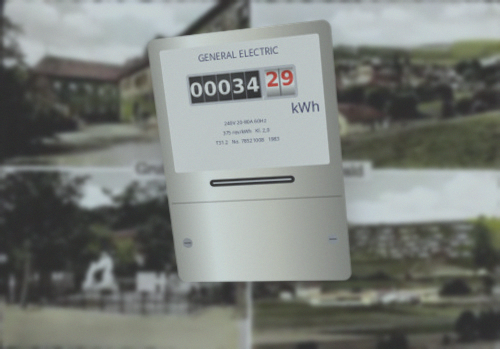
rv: kWh 34.29
